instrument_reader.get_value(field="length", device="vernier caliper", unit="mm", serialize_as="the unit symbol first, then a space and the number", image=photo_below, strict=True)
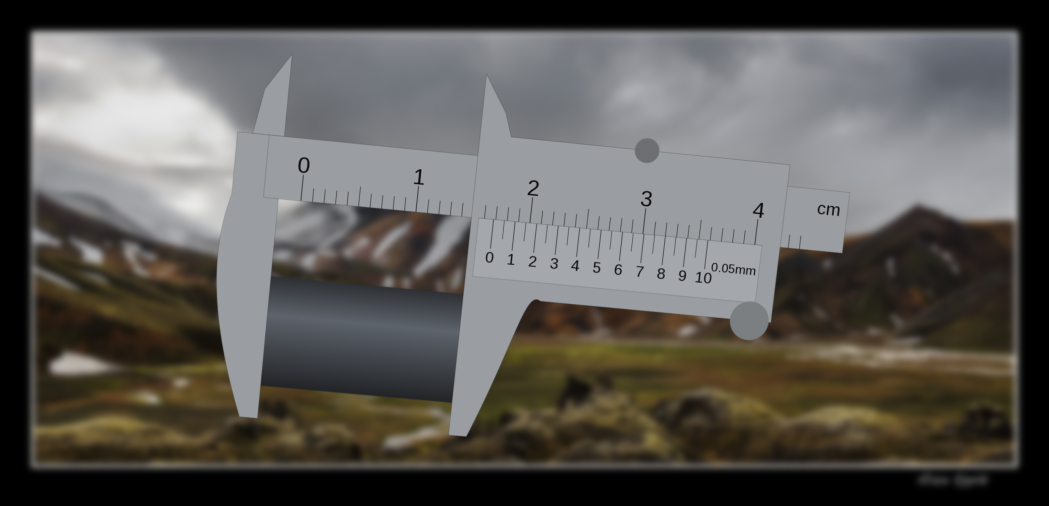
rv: mm 16.8
